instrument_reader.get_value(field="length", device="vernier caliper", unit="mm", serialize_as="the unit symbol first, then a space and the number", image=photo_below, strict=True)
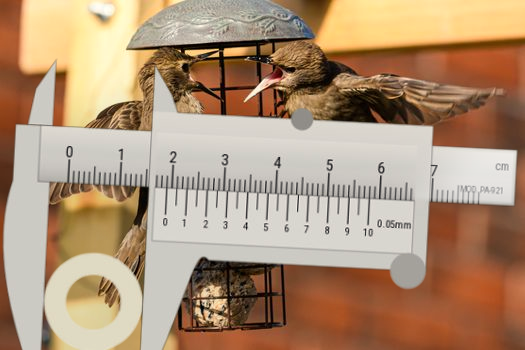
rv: mm 19.0
